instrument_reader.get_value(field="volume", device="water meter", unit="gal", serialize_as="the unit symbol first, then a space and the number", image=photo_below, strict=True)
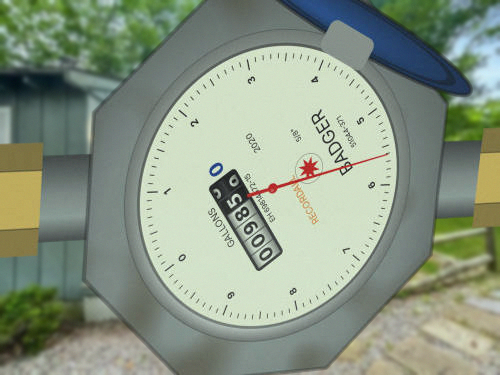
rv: gal 98585.6
